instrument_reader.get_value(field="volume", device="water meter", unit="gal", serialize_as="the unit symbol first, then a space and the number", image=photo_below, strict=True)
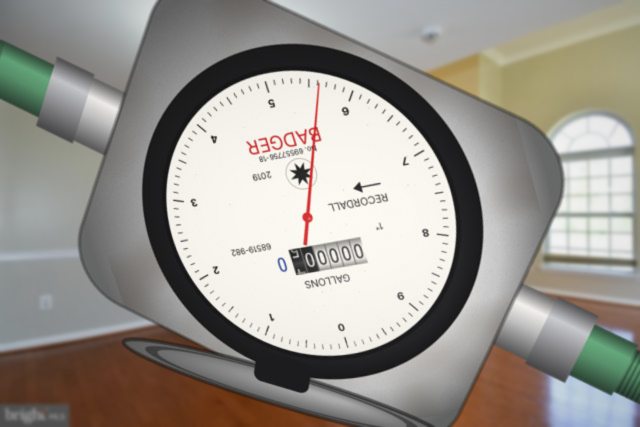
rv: gal 45.6
